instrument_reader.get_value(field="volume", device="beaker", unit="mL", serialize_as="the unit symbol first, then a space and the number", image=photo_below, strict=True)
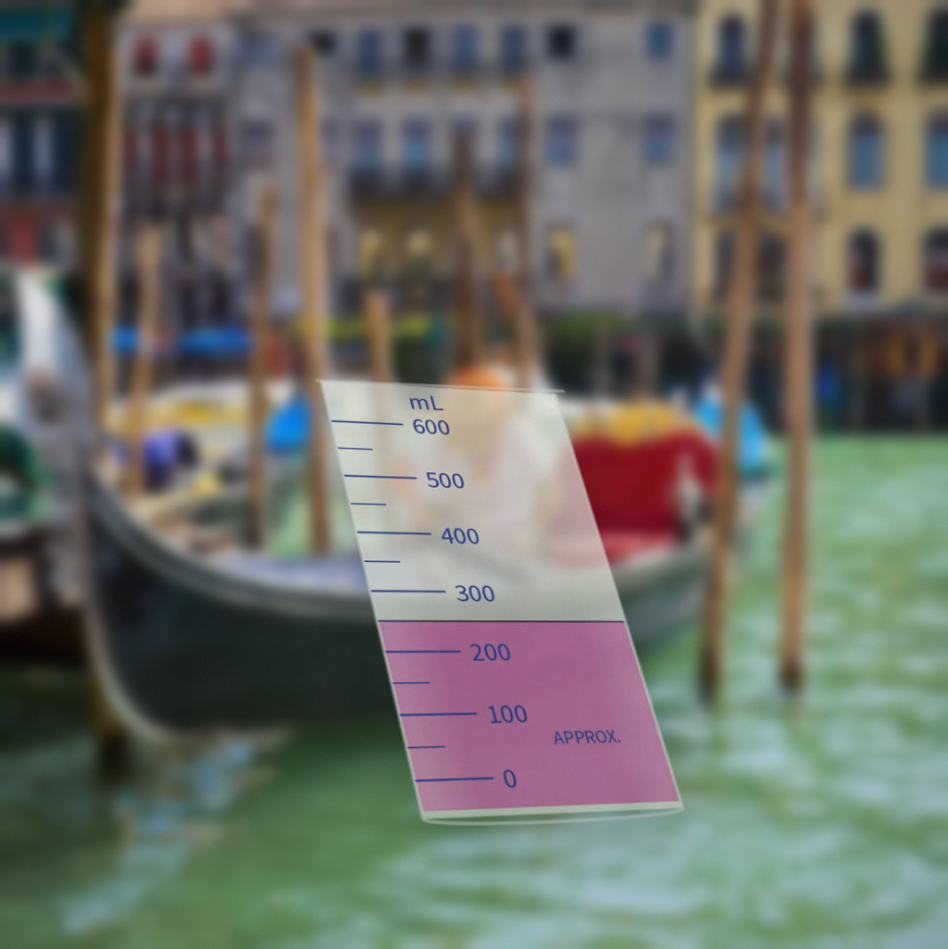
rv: mL 250
